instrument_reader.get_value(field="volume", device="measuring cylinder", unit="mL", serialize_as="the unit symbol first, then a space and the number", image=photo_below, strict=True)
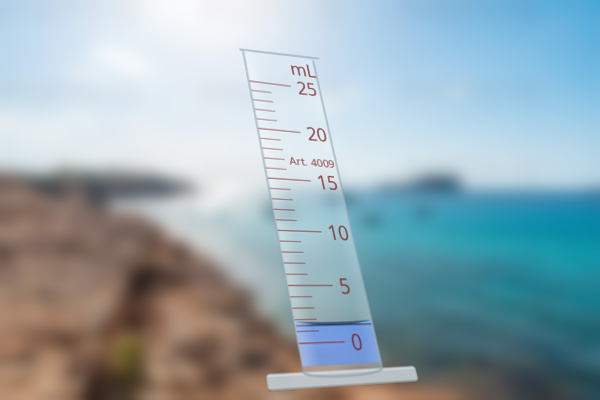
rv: mL 1.5
